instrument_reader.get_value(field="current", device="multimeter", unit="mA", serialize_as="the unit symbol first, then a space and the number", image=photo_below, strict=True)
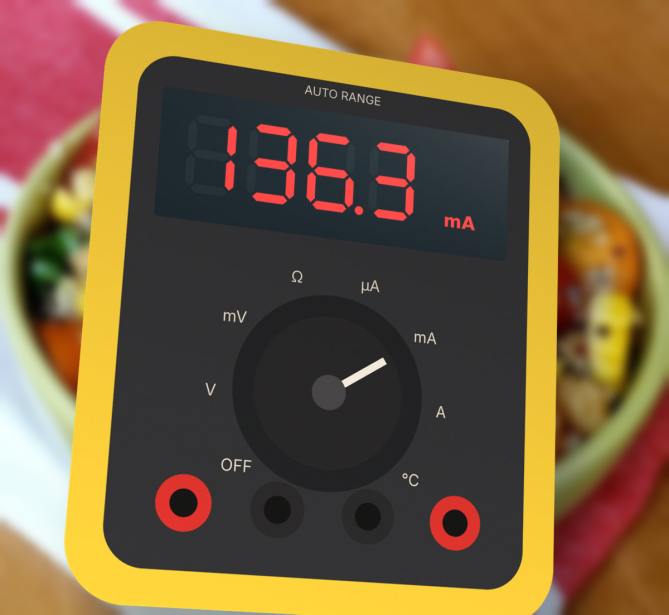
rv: mA 136.3
